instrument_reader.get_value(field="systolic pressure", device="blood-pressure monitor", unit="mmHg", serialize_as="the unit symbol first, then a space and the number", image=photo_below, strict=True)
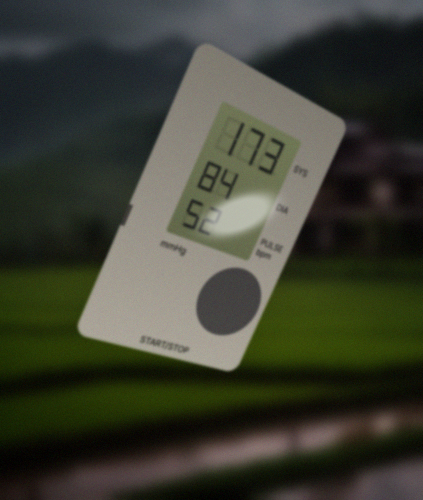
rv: mmHg 173
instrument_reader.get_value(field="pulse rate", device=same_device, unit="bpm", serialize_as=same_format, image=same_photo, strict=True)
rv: bpm 52
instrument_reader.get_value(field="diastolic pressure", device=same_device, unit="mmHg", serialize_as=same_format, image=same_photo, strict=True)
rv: mmHg 84
